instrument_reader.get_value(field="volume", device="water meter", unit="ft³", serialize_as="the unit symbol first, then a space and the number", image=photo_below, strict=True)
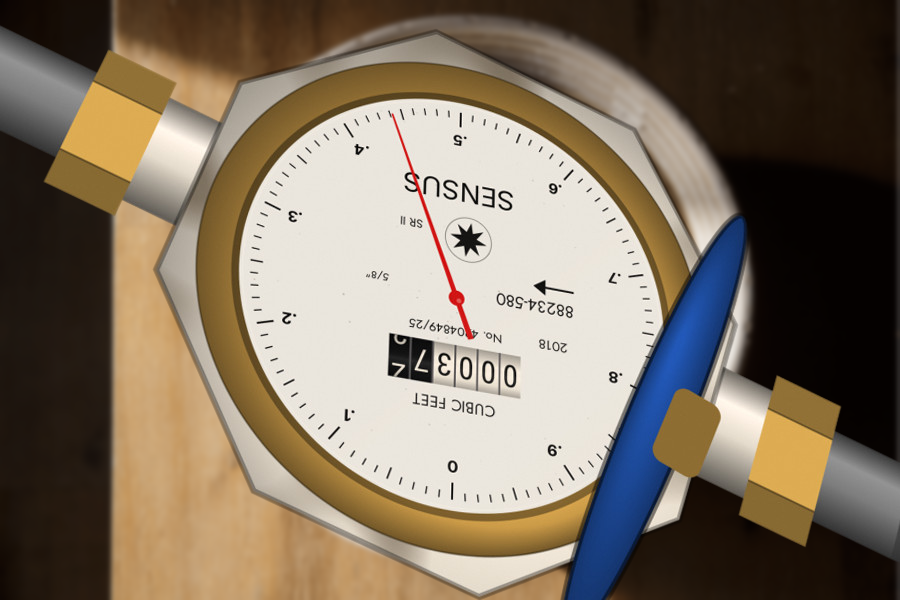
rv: ft³ 372.44
